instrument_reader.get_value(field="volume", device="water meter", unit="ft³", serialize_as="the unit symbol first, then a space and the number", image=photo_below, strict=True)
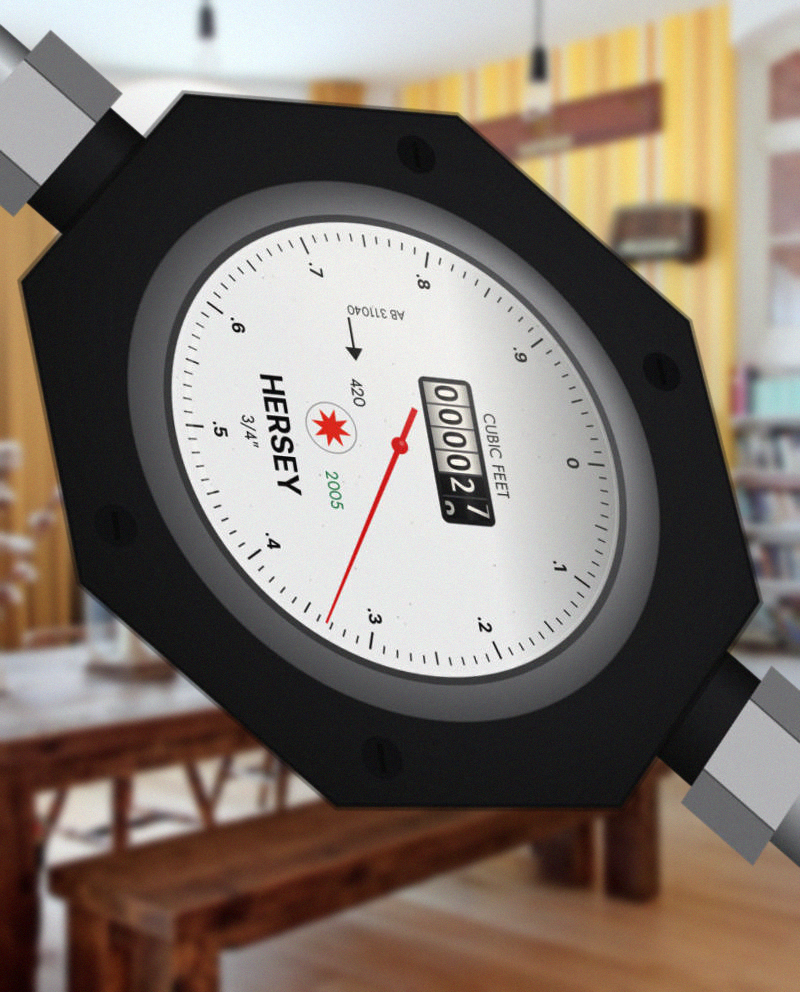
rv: ft³ 27.33
